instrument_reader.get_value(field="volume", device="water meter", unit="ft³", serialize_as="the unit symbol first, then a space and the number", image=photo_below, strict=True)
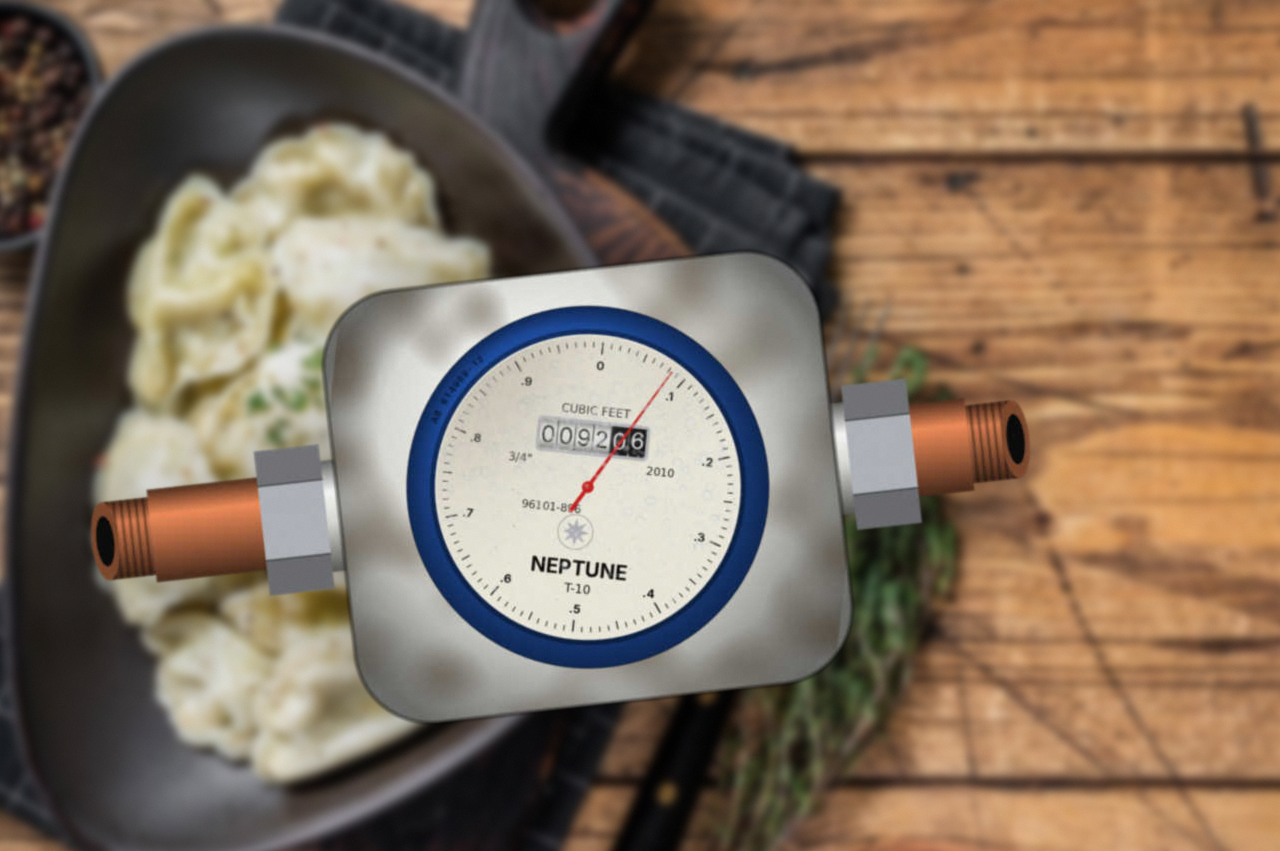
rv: ft³ 9206.08
